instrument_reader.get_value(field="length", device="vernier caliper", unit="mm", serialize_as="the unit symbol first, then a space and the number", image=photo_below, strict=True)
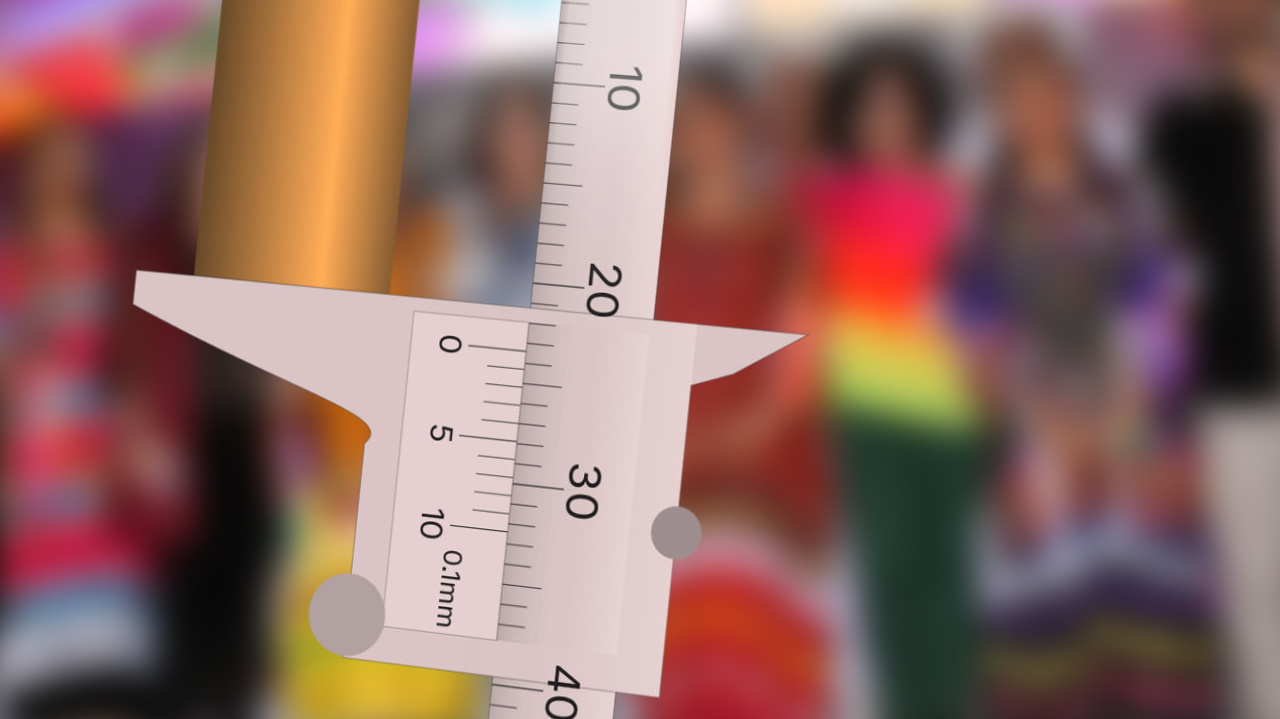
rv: mm 23.4
